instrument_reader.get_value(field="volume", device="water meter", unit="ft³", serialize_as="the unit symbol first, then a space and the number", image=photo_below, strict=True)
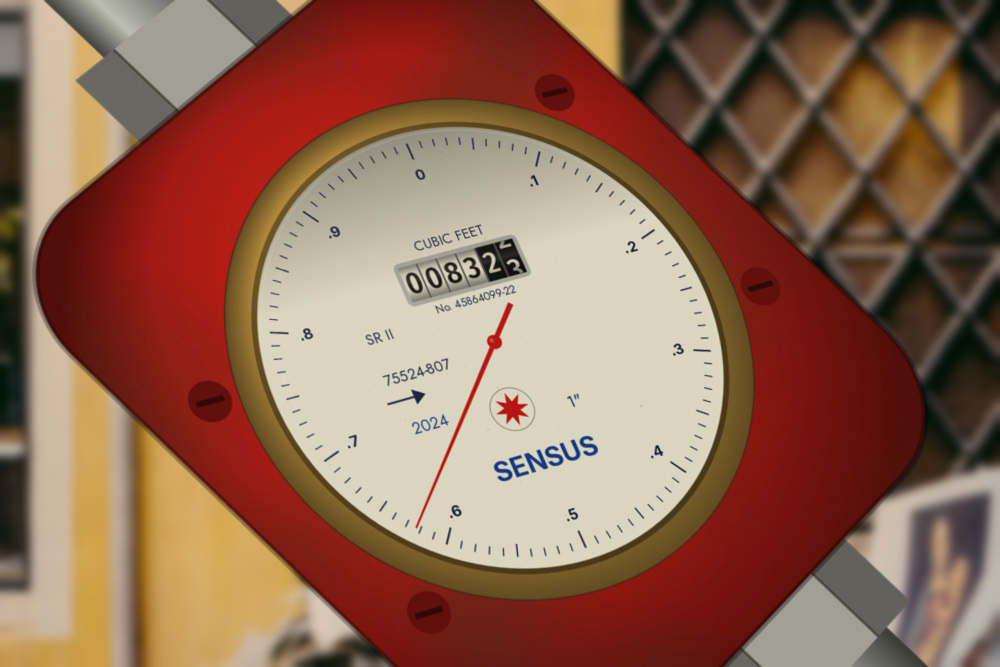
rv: ft³ 8322.62
